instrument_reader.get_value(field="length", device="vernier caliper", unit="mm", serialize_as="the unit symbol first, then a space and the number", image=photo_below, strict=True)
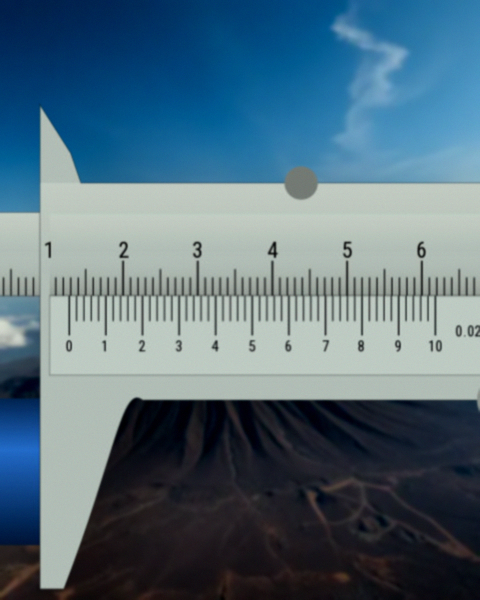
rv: mm 12.8
